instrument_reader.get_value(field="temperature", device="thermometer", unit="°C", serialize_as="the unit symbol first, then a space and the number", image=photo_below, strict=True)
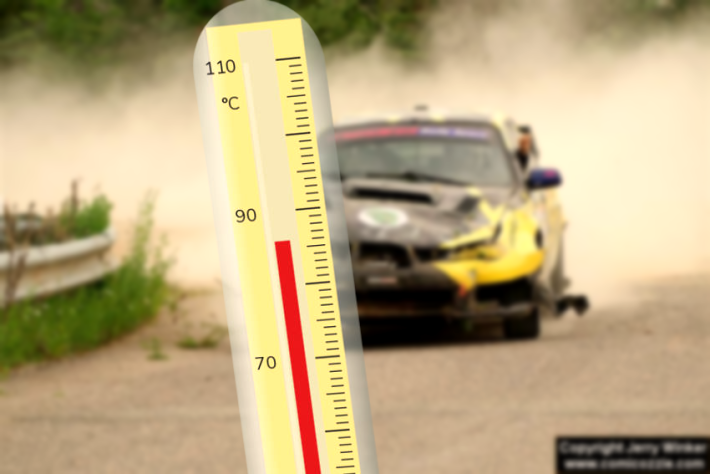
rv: °C 86
